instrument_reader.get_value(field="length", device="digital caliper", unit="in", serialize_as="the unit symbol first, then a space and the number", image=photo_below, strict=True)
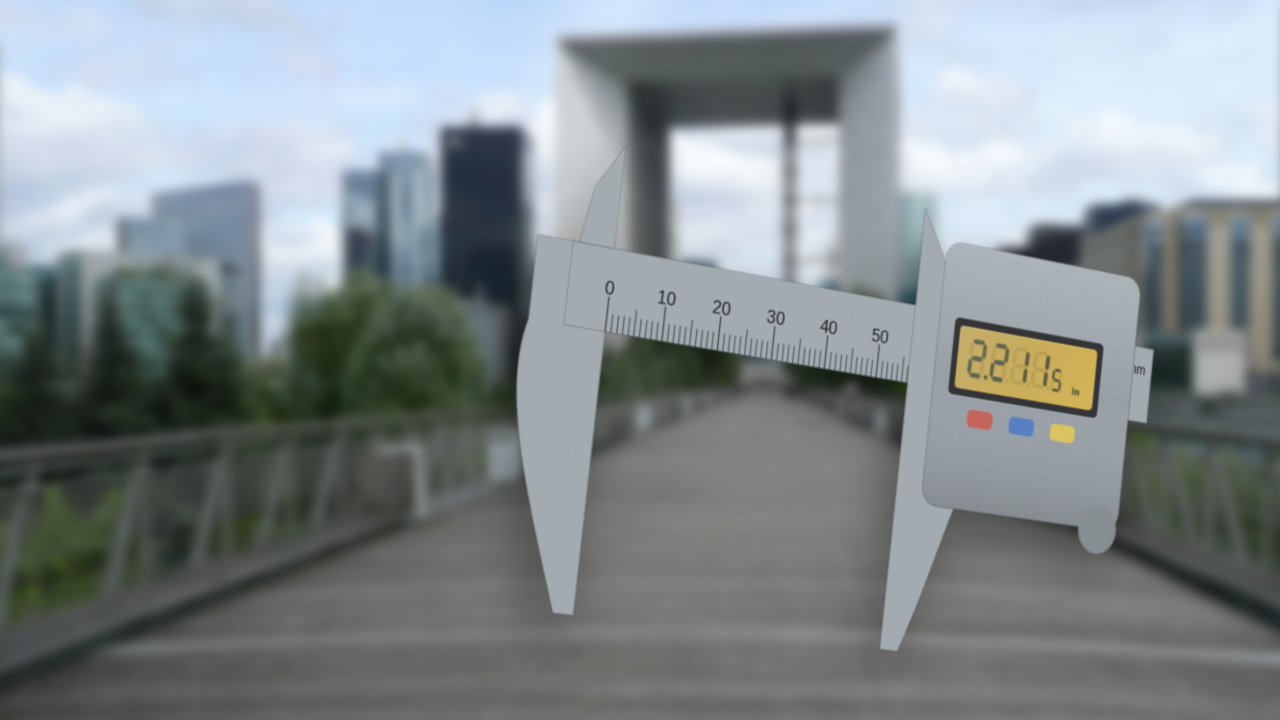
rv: in 2.2115
